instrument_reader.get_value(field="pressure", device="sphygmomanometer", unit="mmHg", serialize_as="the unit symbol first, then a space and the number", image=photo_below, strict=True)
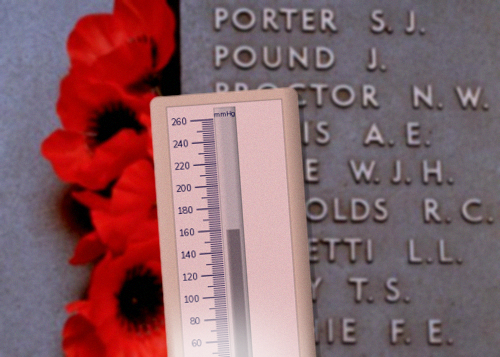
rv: mmHg 160
